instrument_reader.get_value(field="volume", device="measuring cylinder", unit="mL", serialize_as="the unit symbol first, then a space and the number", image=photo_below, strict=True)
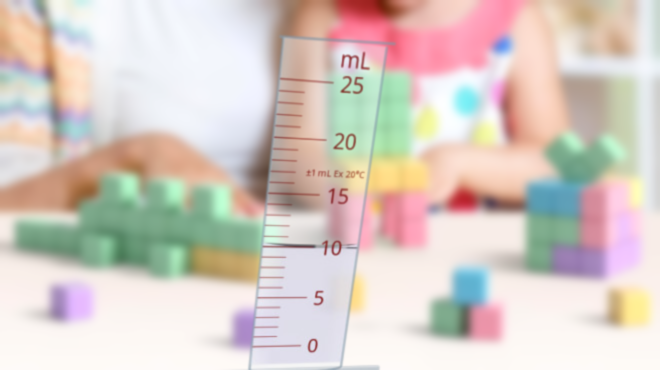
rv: mL 10
